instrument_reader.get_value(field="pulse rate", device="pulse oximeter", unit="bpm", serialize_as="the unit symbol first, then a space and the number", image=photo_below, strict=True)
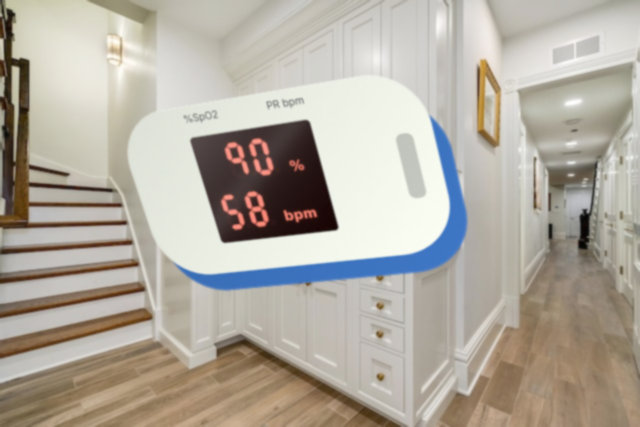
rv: bpm 58
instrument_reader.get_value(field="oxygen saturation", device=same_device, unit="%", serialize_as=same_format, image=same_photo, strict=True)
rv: % 90
